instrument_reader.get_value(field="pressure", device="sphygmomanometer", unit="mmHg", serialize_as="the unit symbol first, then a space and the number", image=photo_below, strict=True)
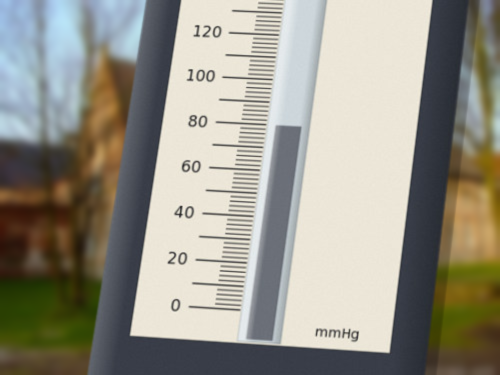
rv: mmHg 80
